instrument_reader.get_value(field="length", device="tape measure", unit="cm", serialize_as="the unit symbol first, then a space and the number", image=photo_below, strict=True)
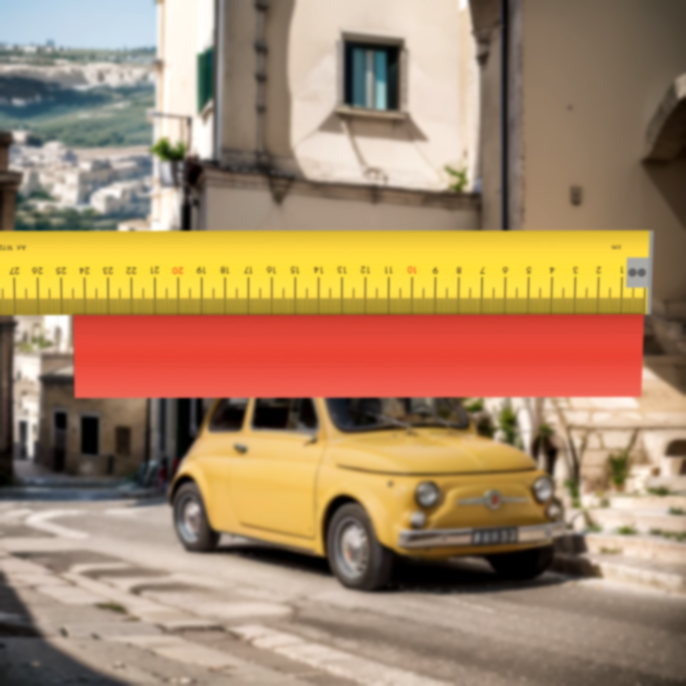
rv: cm 24.5
